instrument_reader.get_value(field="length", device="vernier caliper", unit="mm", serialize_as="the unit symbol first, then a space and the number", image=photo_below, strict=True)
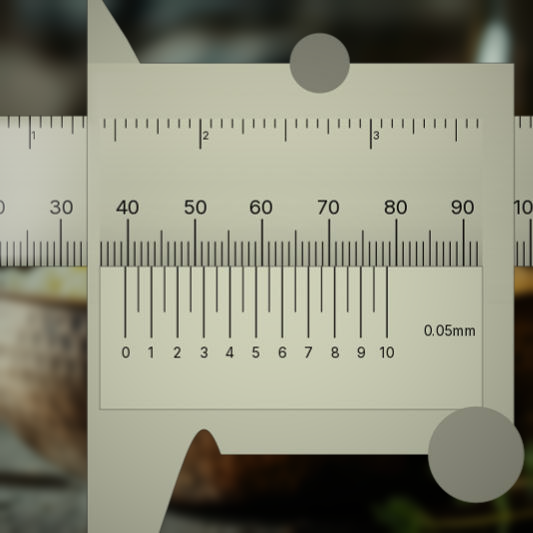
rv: mm 39.6
